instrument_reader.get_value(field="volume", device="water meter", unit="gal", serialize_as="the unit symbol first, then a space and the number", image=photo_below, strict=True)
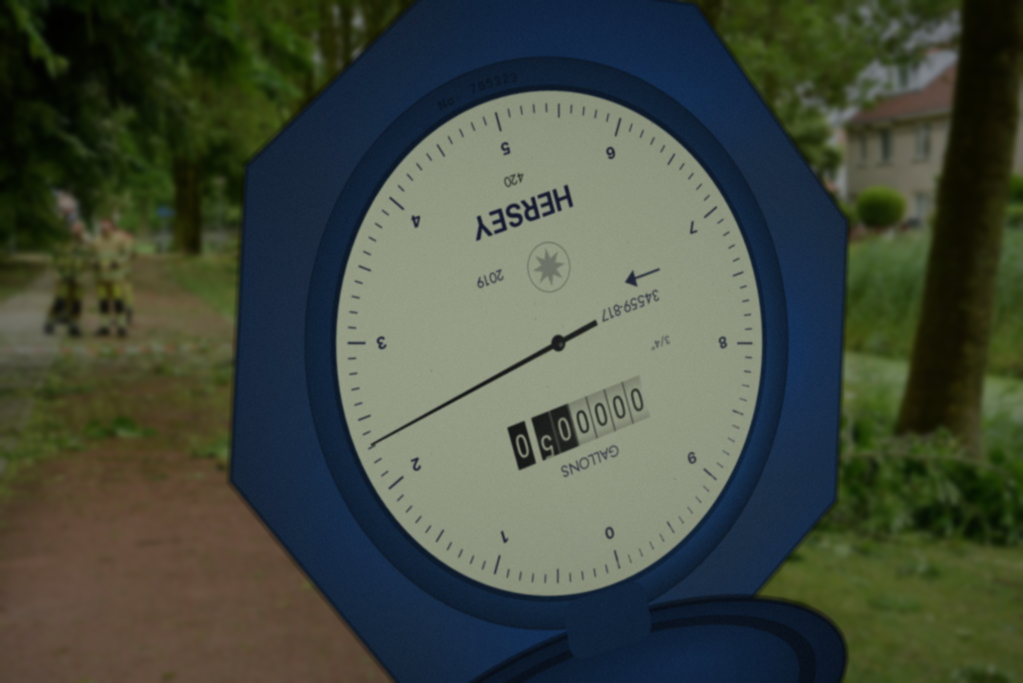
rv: gal 52.3
